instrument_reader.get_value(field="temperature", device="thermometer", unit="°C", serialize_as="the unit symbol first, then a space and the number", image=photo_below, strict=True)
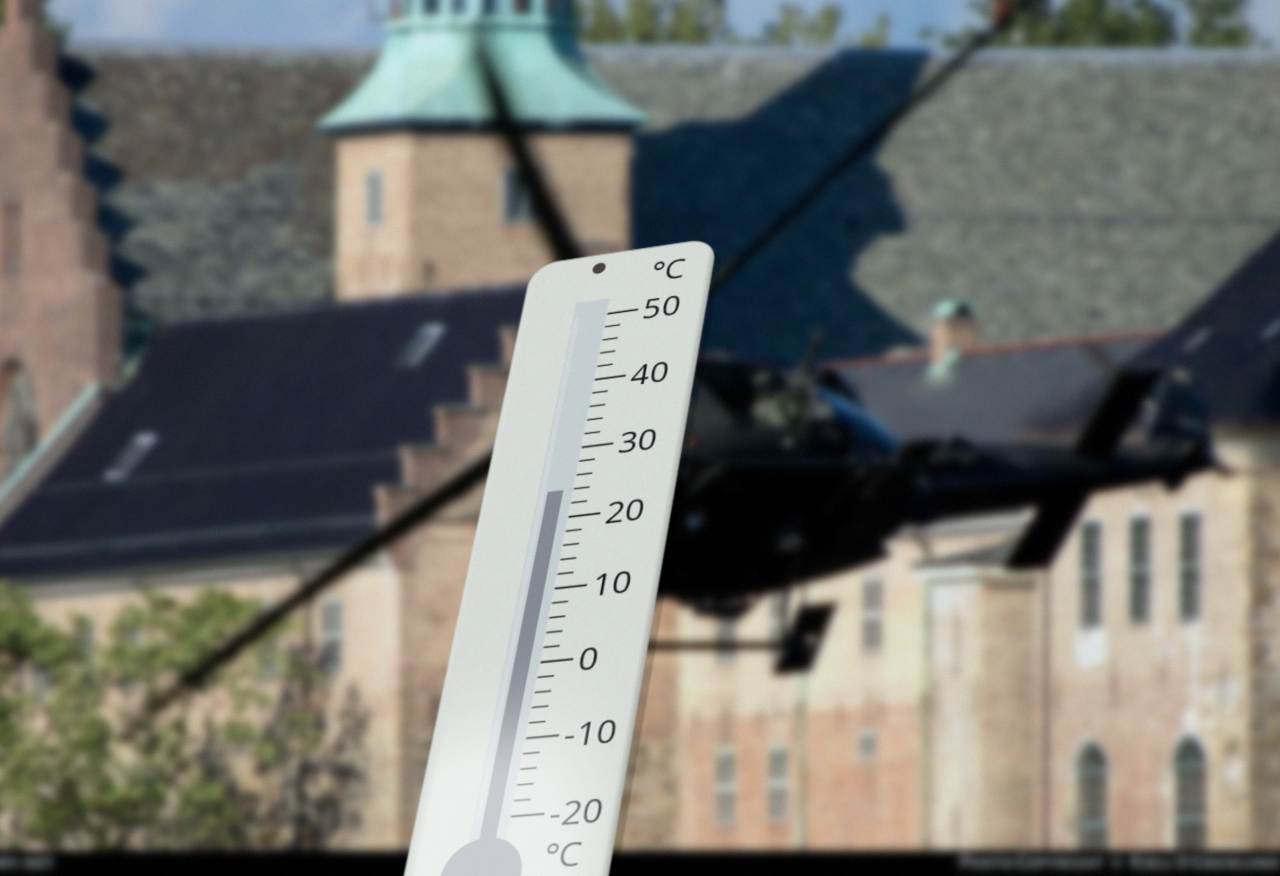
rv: °C 24
